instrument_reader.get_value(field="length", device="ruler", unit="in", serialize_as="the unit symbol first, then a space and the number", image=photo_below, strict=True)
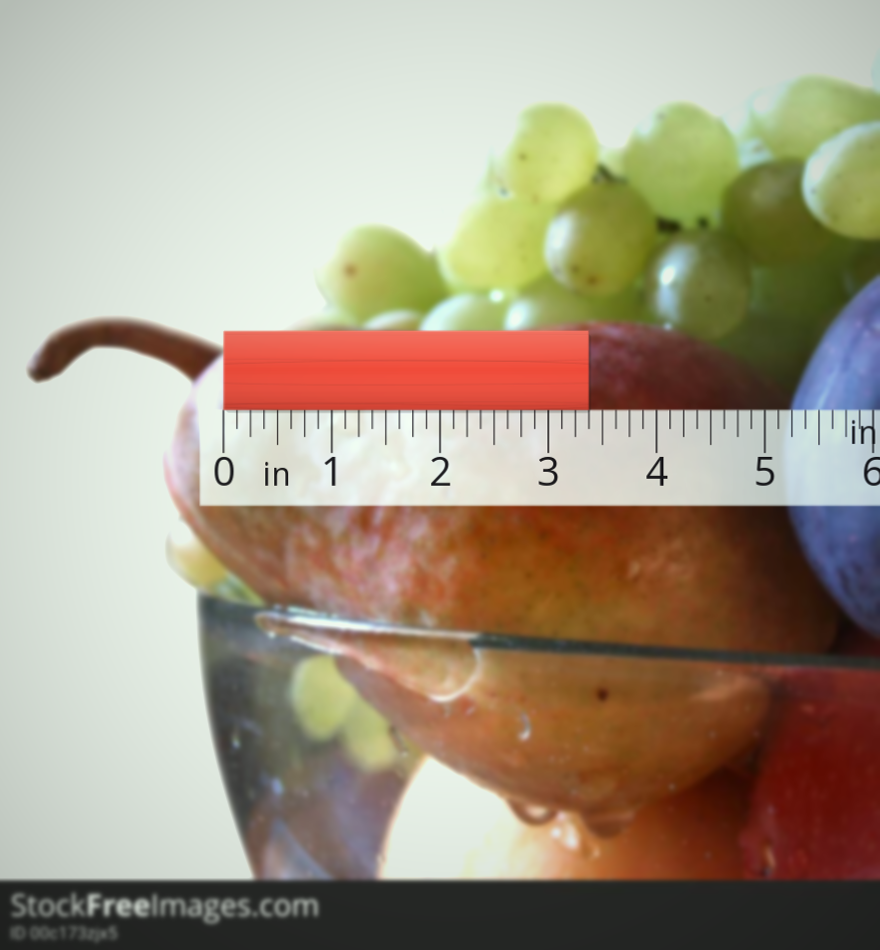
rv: in 3.375
